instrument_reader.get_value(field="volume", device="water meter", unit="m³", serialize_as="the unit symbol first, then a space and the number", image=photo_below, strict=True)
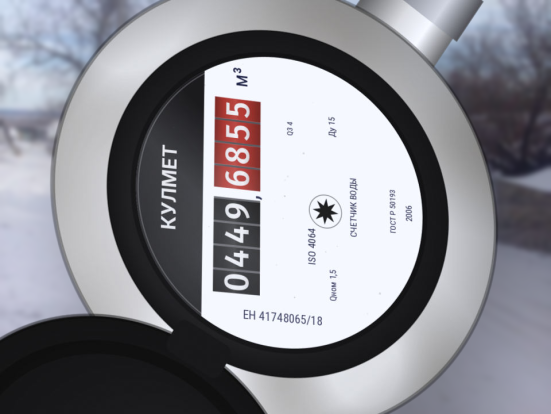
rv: m³ 449.6855
